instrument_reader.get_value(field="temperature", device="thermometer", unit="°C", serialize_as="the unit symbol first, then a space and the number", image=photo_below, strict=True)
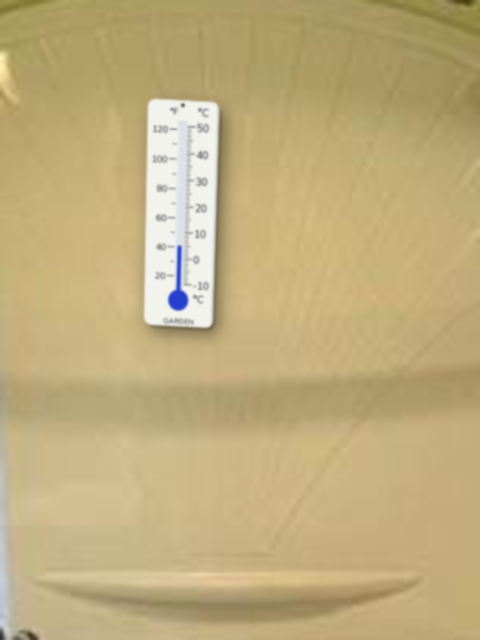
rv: °C 5
